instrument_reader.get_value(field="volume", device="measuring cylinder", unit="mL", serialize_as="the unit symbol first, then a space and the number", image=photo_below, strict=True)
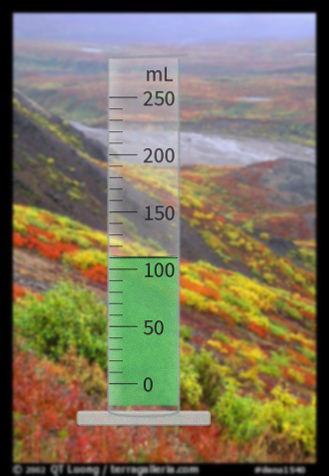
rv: mL 110
